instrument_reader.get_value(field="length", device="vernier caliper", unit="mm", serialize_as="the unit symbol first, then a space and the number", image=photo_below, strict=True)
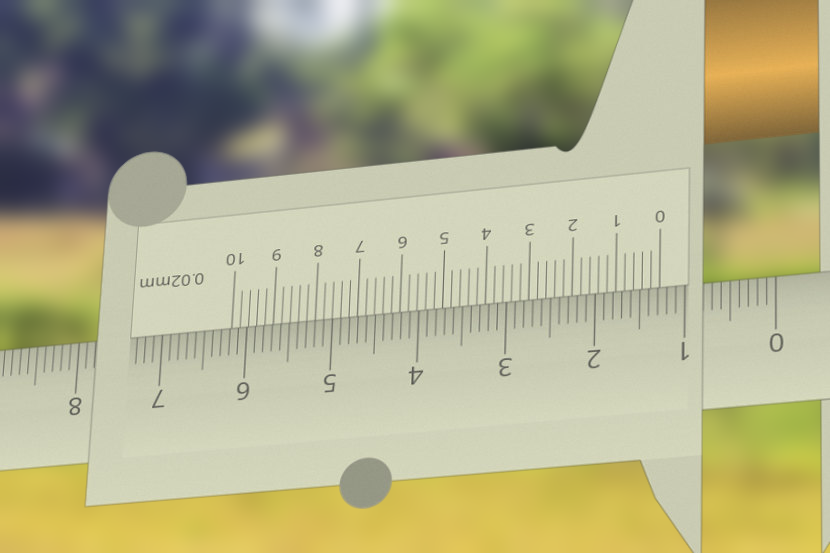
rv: mm 12.8
